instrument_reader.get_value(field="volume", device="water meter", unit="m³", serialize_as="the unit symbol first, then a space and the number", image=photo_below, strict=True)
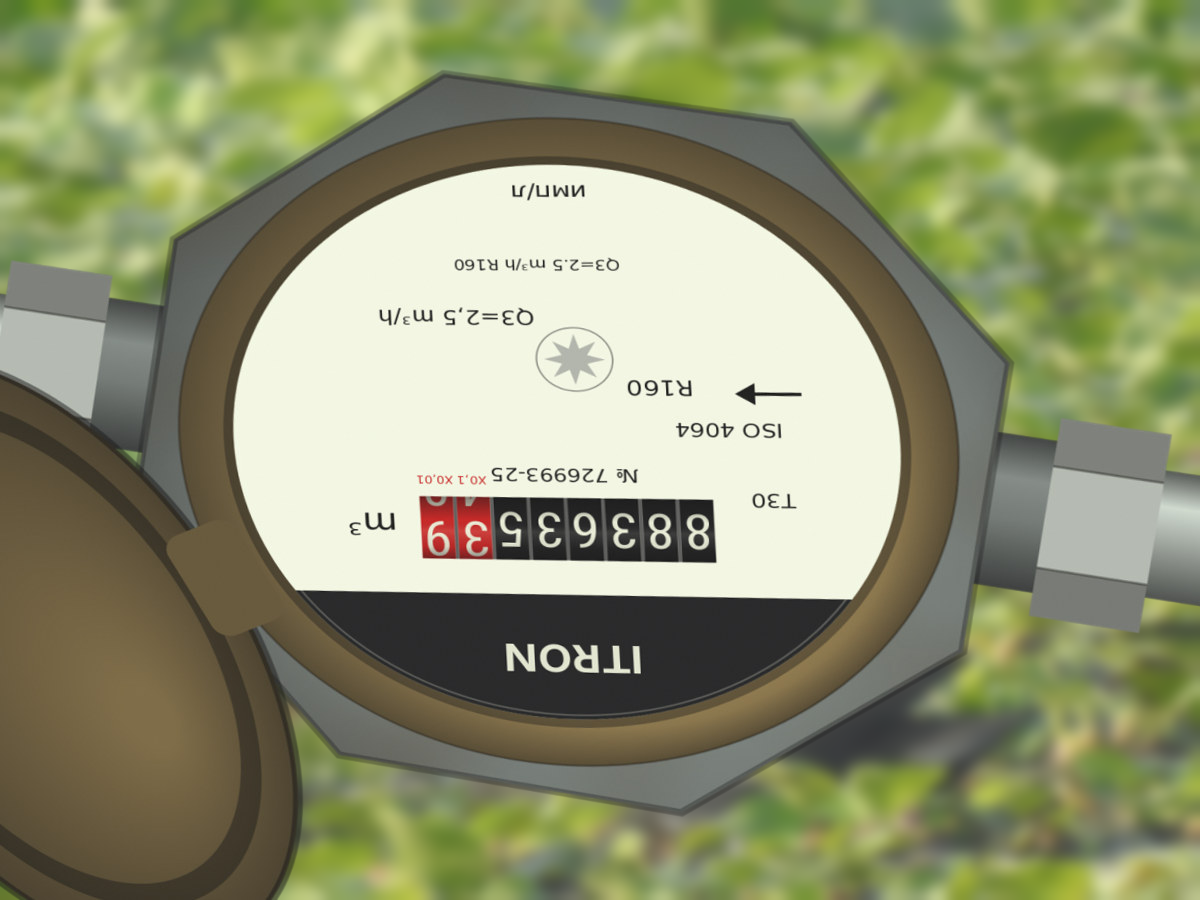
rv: m³ 883635.39
